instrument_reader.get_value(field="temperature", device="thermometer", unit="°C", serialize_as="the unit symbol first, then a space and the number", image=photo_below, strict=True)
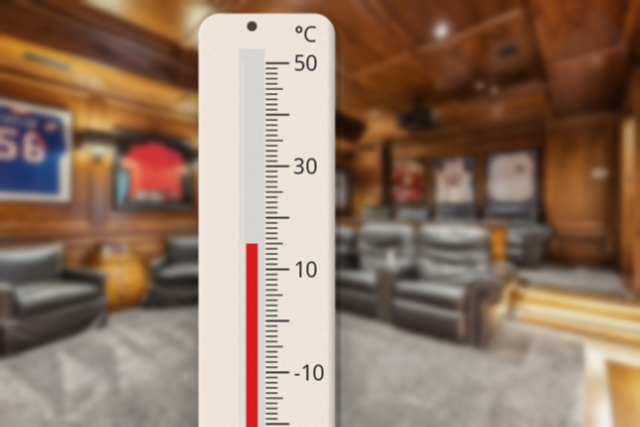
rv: °C 15
